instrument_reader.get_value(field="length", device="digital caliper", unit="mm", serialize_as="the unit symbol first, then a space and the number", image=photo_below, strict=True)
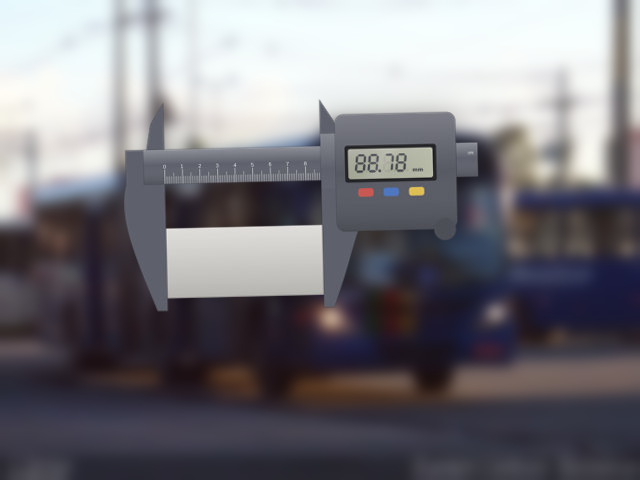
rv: mm 88.78
